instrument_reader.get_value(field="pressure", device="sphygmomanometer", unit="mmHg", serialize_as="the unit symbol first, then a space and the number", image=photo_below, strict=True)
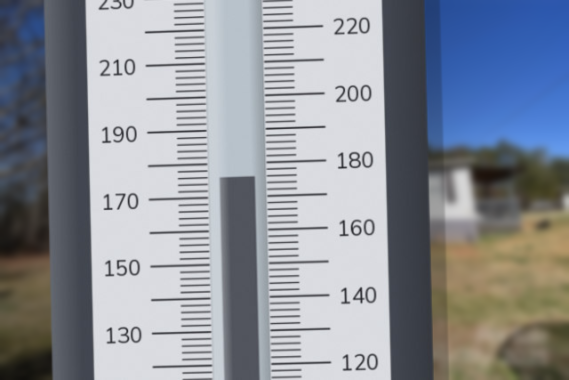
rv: mmHg 176
